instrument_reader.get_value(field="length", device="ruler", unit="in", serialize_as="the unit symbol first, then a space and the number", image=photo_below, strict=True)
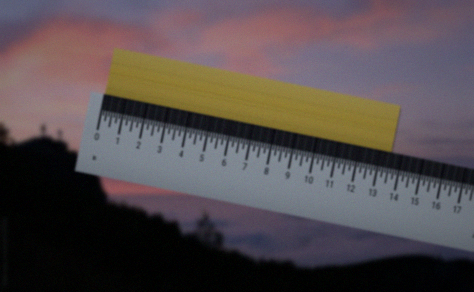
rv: in 13.5
